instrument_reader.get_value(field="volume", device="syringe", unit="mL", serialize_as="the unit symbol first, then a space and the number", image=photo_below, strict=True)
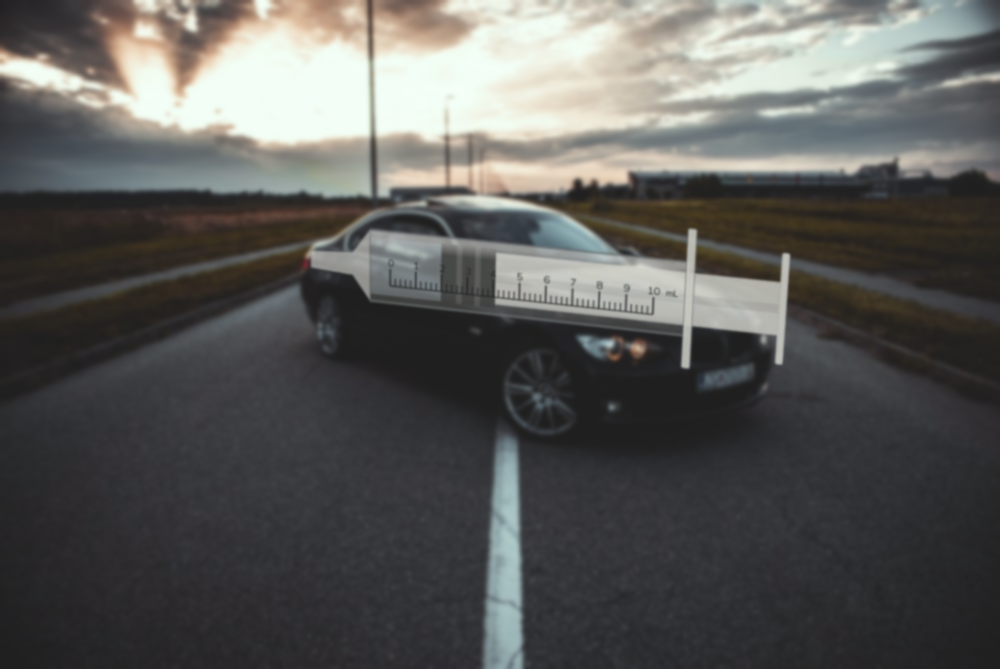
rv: mL 2
